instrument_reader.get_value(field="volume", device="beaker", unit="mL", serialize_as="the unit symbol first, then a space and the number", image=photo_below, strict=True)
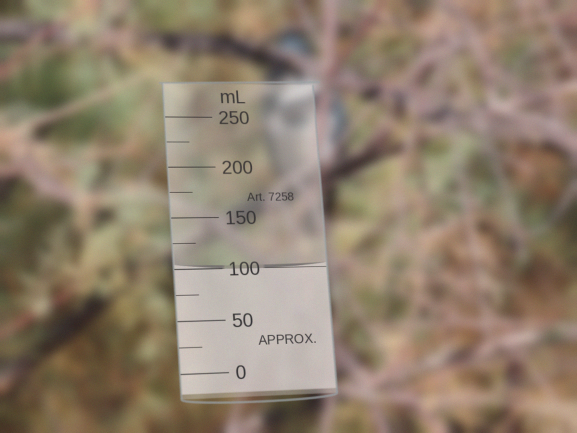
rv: mL 100
